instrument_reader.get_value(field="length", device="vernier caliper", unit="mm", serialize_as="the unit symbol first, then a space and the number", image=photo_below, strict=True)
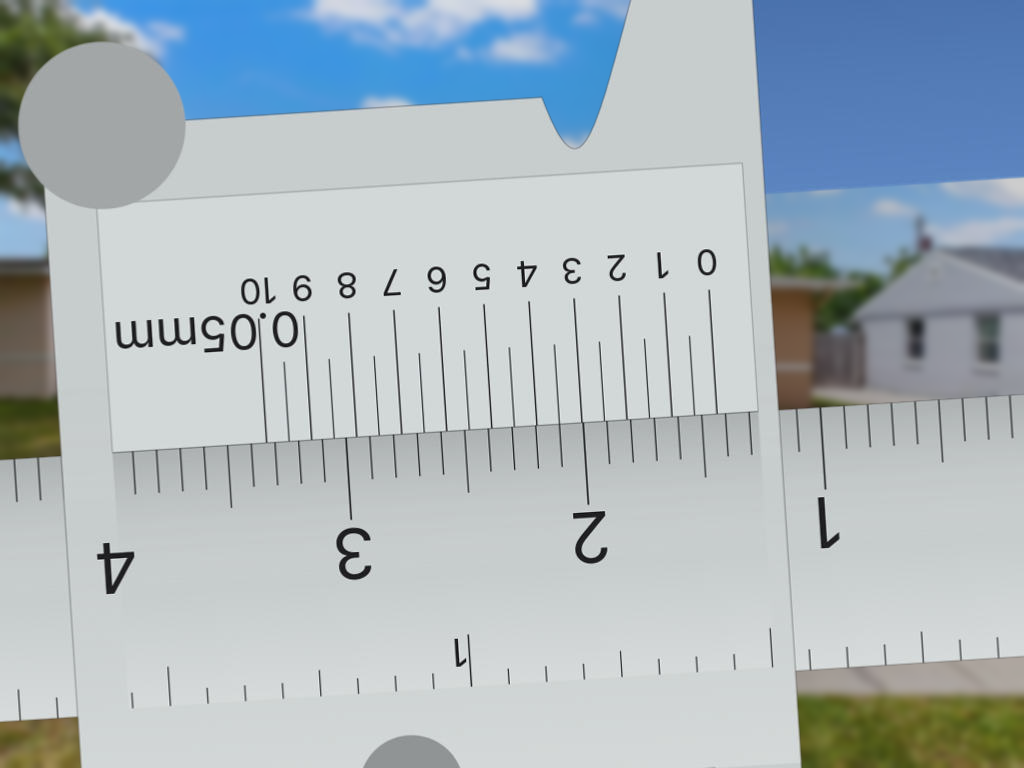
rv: mm 14.35
